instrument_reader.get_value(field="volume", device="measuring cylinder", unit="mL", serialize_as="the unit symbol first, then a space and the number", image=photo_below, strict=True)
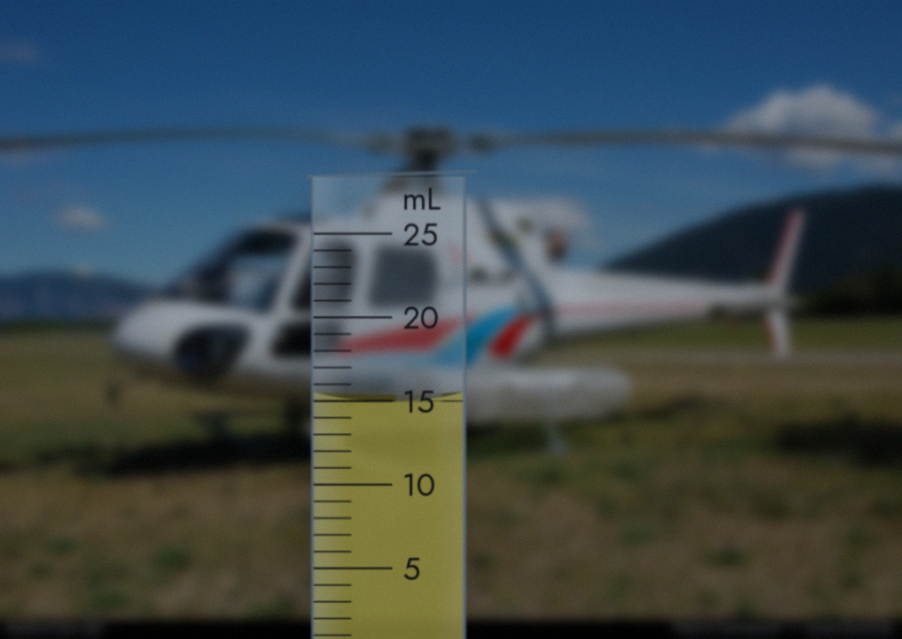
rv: mL 15
